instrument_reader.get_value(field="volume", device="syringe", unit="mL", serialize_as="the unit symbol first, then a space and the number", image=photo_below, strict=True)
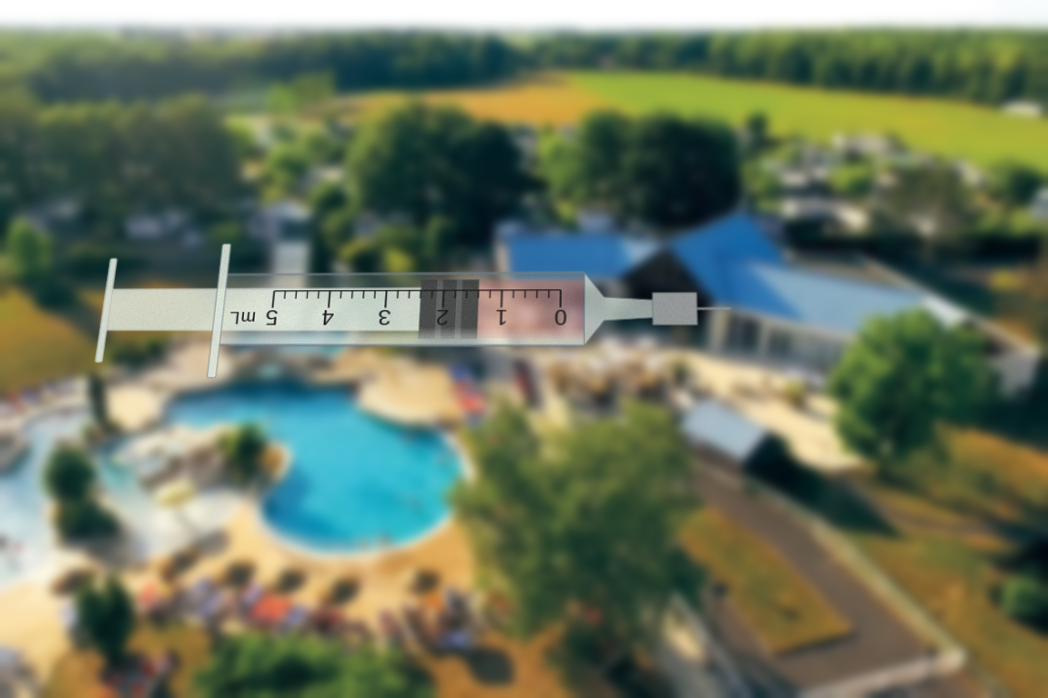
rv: mL 1.4
